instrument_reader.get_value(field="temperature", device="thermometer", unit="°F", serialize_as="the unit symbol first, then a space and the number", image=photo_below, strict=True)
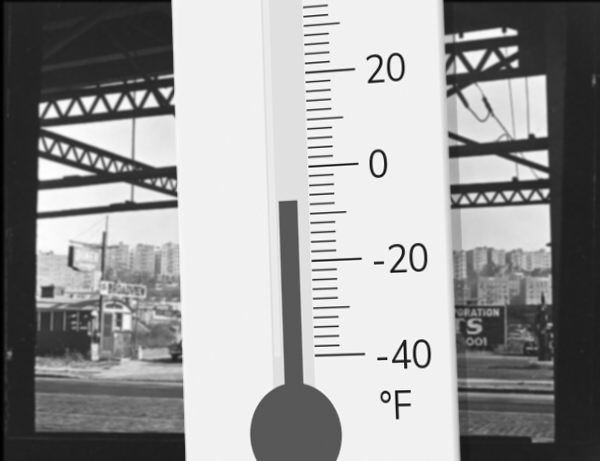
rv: °F -7
